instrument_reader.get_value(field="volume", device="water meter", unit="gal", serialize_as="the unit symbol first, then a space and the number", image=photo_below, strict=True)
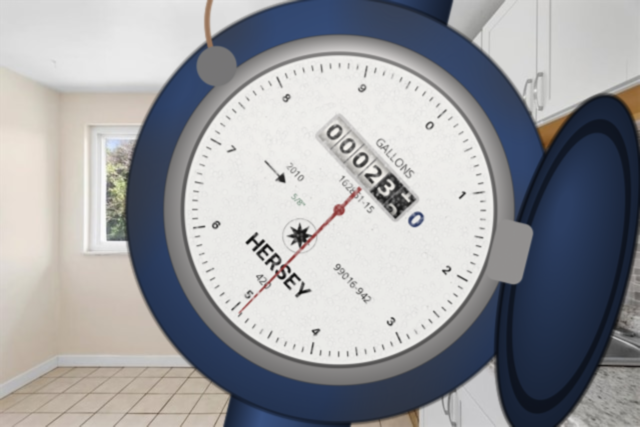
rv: gal 2314.9
